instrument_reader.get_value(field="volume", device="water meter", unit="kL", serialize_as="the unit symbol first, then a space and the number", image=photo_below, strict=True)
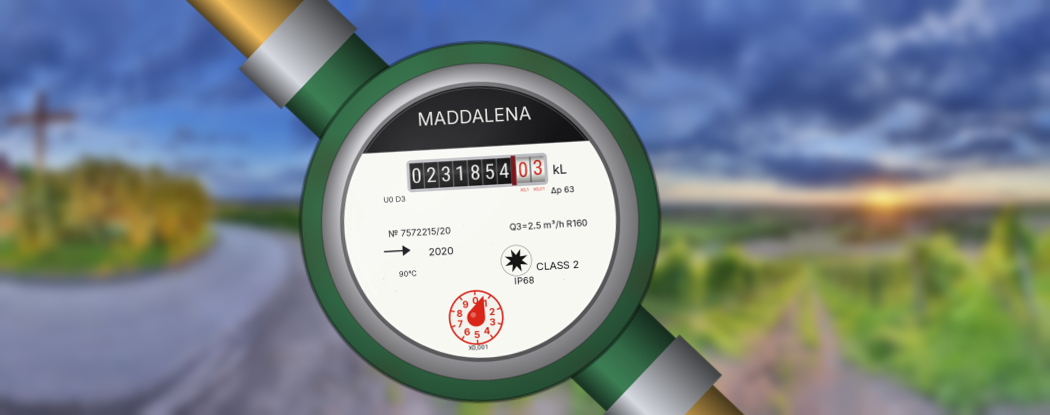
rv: kL 231854.030
